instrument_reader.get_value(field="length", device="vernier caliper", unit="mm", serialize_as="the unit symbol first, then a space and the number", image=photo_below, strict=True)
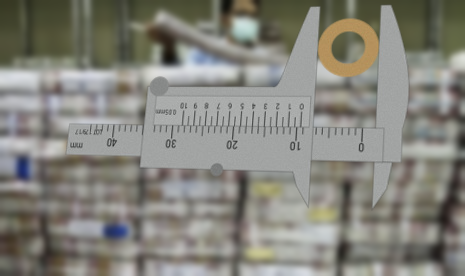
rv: mm 9.4
